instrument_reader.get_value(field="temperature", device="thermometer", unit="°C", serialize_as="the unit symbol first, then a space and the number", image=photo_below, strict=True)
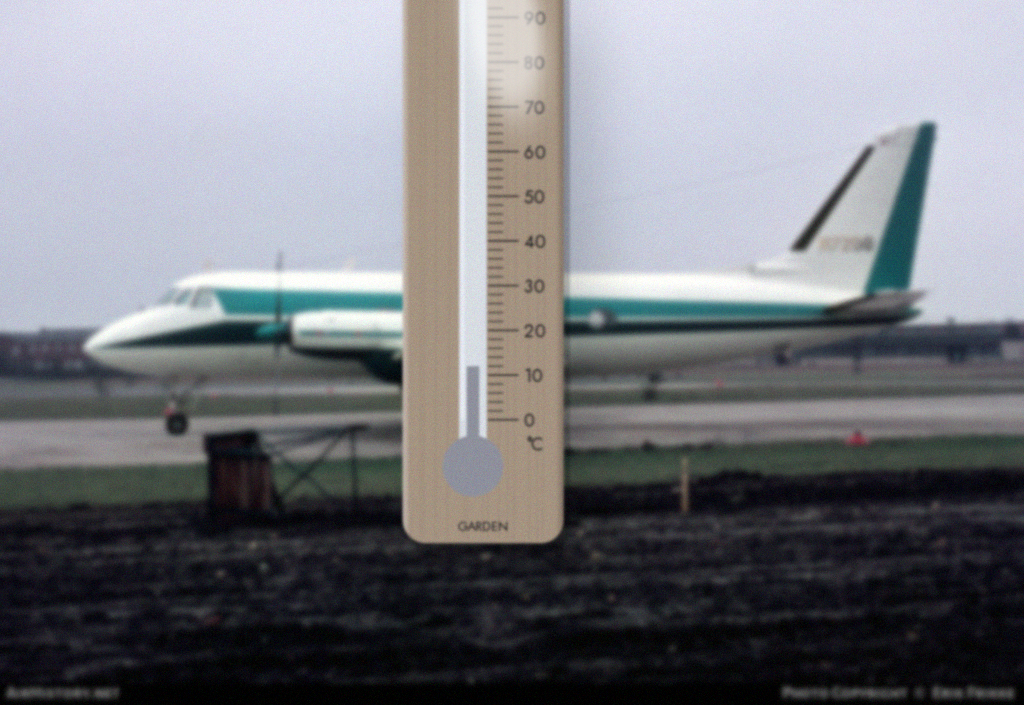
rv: °C 12
